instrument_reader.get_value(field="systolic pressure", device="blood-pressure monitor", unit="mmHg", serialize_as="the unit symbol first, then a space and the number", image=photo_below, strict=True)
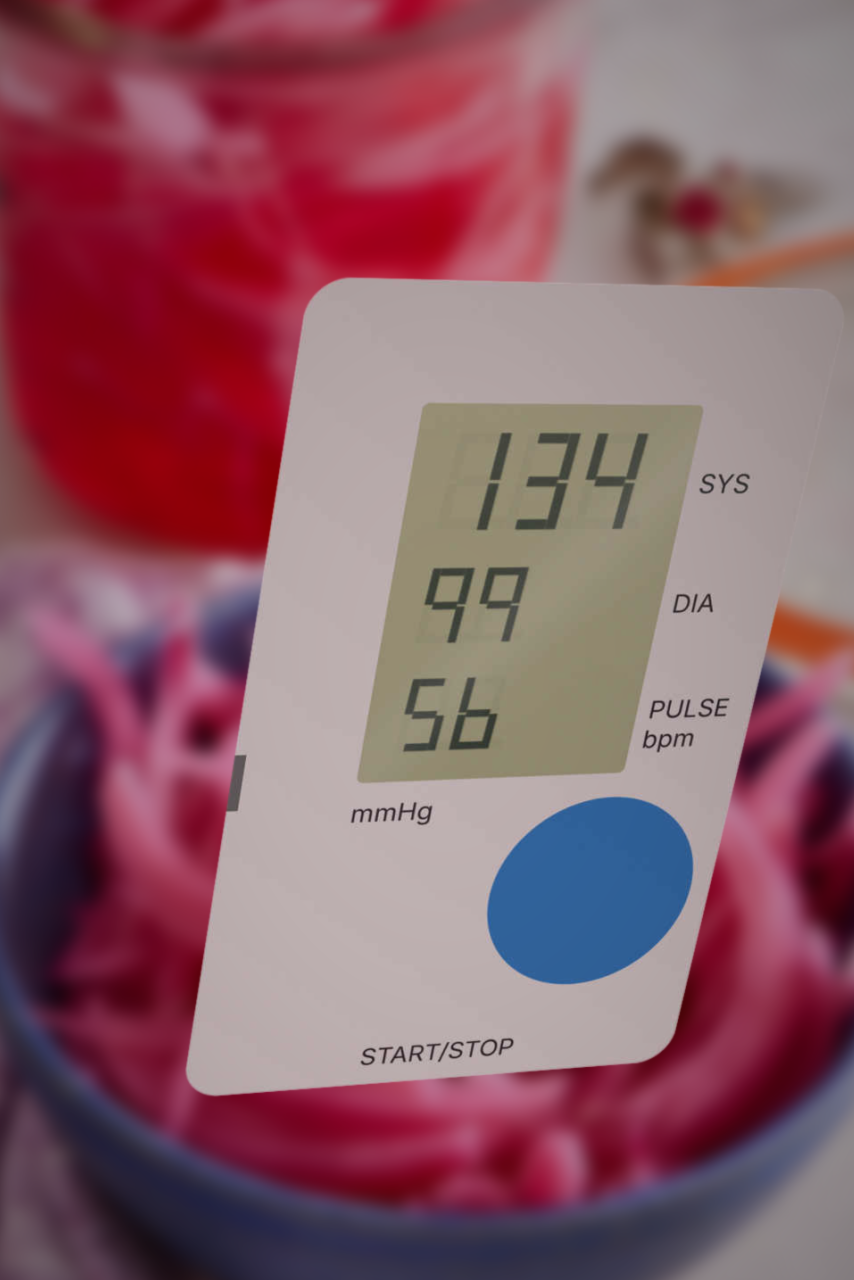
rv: mmHg 134
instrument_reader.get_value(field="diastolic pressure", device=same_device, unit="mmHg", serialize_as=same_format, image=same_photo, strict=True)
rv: mmHg 99
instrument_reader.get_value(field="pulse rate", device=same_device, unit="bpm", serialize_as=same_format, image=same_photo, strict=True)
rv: bpm 56
